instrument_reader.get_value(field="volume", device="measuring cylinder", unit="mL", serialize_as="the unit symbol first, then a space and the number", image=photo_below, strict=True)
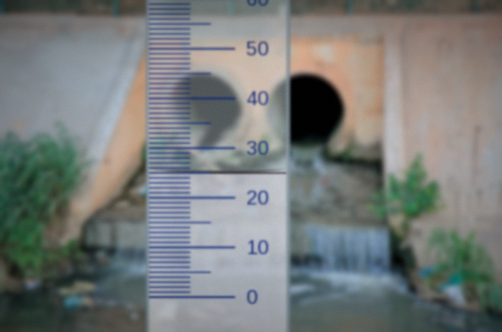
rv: mL 25
